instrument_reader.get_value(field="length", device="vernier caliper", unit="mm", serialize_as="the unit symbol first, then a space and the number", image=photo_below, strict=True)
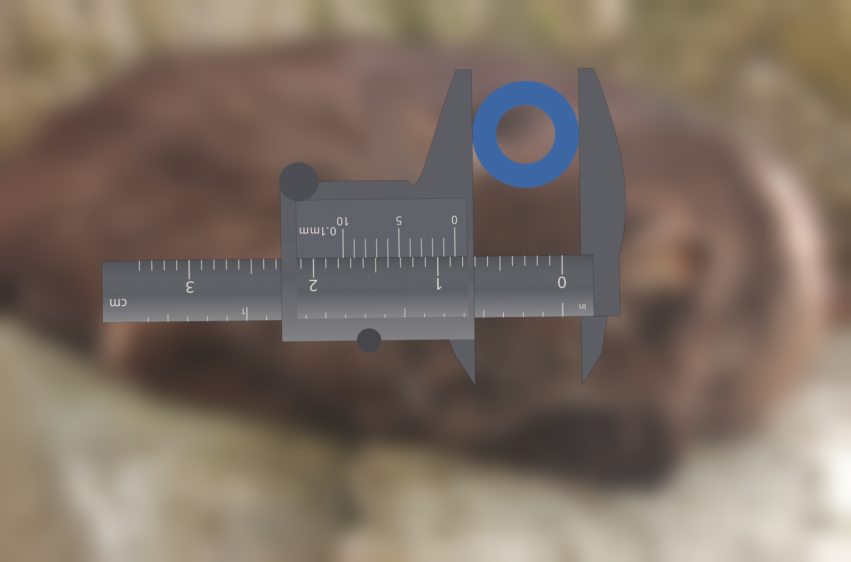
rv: mm 8.6
